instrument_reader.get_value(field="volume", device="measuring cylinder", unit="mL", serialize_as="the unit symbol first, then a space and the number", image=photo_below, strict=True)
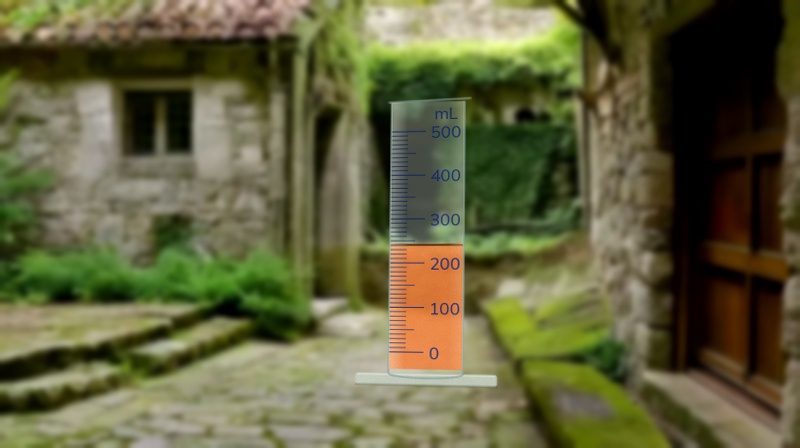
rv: mL 240
